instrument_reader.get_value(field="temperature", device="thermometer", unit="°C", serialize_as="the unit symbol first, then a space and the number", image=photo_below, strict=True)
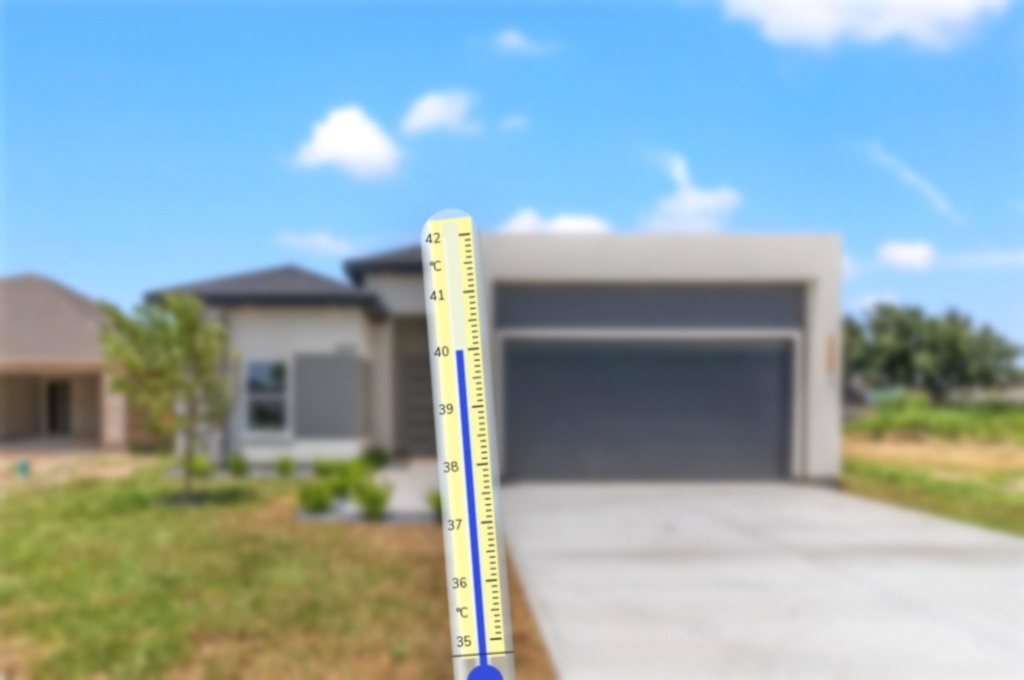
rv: °C 40
